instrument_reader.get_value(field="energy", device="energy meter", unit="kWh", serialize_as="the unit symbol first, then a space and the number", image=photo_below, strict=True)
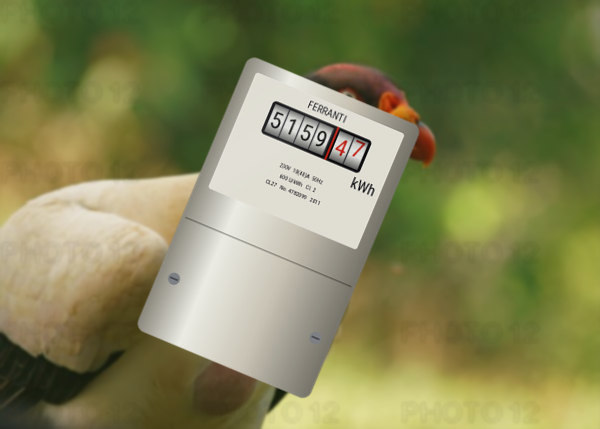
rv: kWh 5159.47
